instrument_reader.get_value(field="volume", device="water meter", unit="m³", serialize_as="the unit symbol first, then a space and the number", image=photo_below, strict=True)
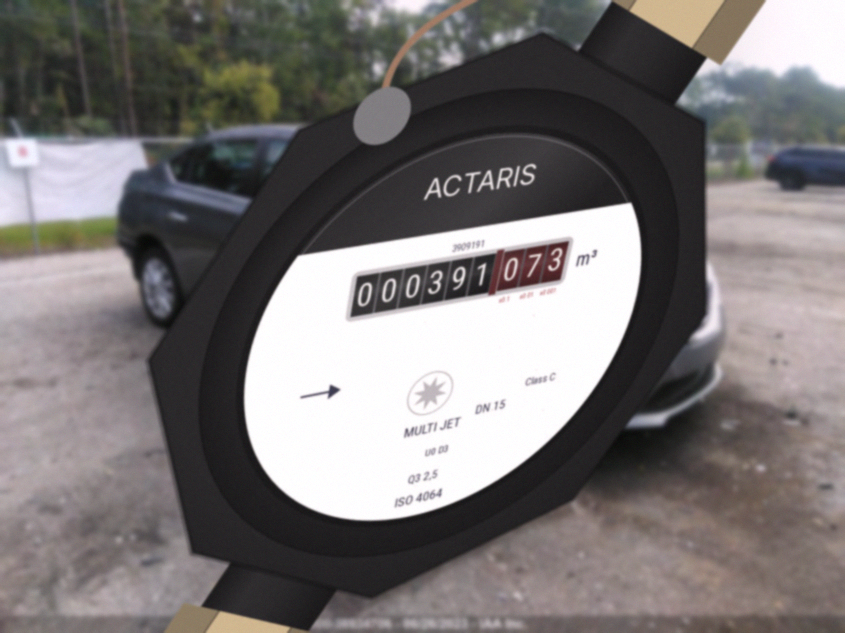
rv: m³ 391.073
